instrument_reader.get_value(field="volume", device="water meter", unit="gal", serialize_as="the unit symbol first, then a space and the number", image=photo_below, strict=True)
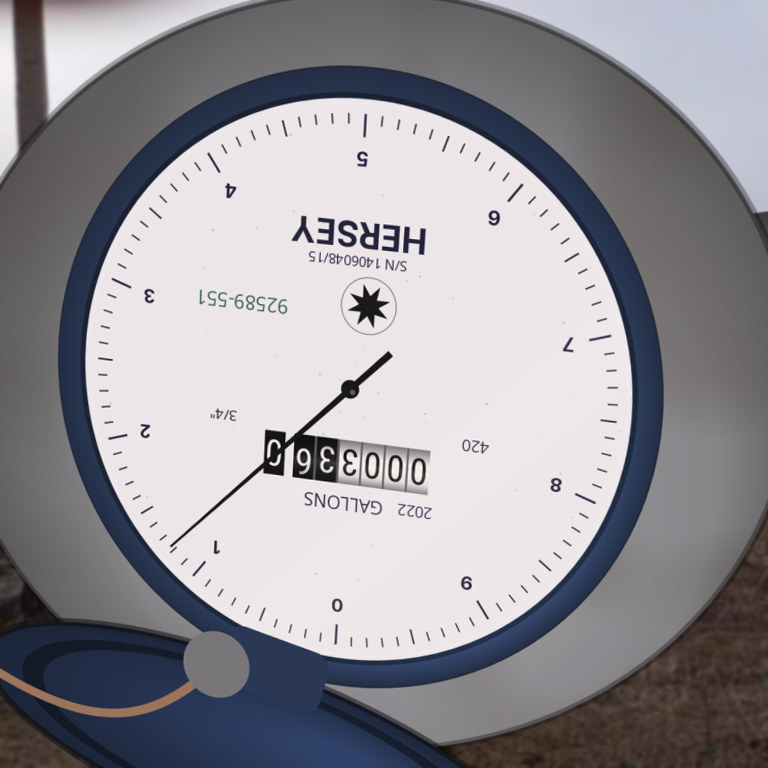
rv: gal 3361.2
